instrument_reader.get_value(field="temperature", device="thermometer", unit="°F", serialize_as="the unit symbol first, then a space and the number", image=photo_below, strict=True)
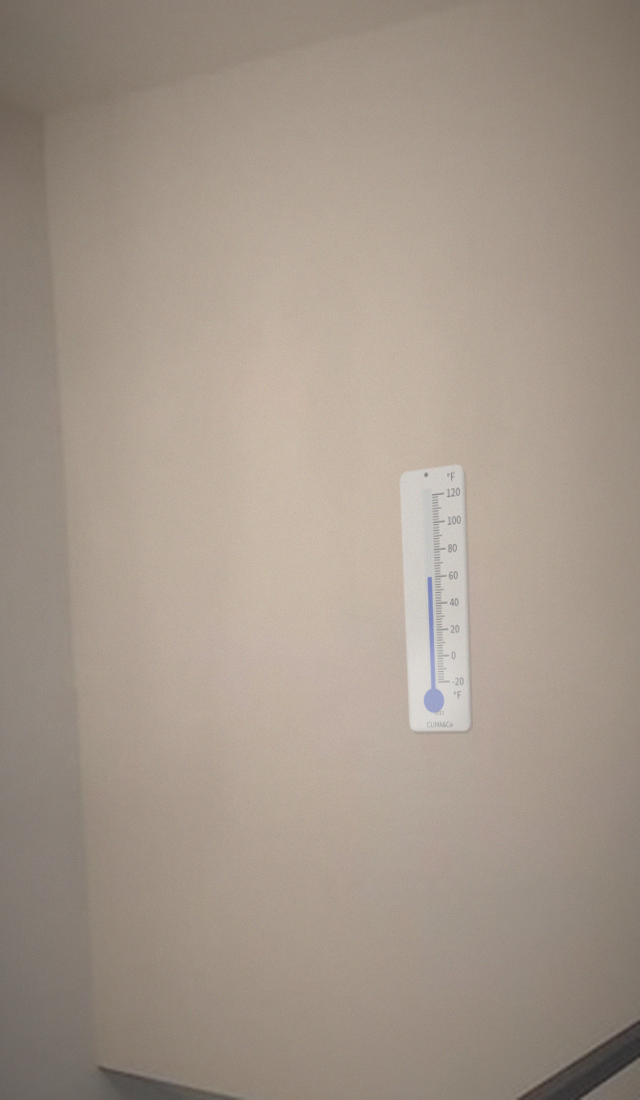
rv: °F 60
